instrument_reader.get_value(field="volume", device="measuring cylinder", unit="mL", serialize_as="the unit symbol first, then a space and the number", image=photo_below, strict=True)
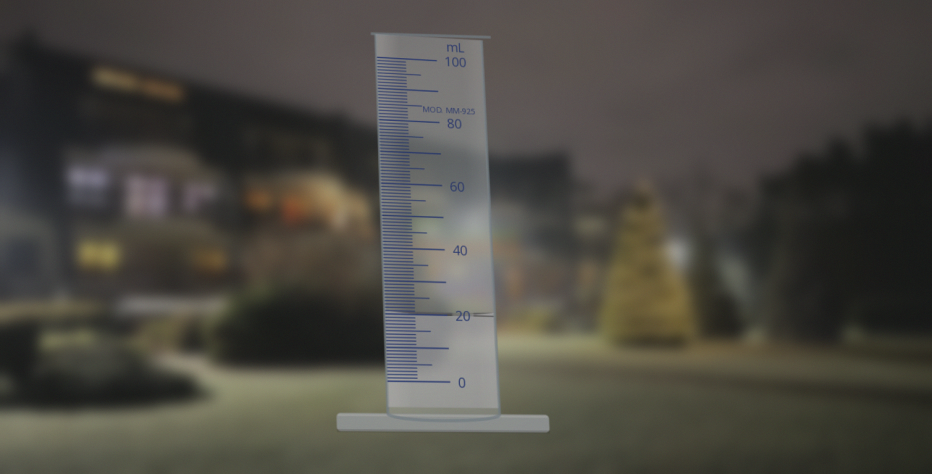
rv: mL 20
